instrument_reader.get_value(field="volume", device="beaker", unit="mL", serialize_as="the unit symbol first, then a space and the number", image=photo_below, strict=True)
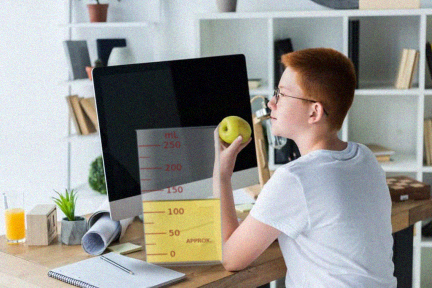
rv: mL 125
